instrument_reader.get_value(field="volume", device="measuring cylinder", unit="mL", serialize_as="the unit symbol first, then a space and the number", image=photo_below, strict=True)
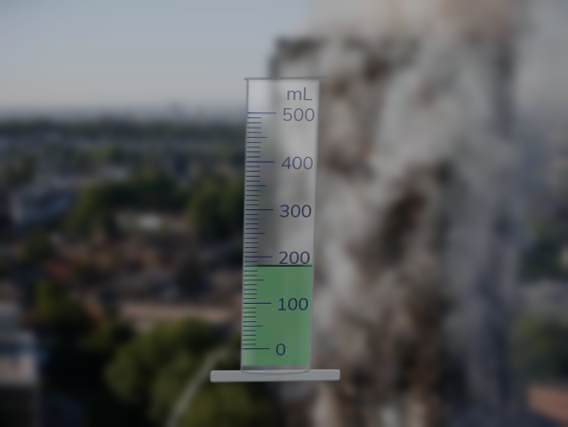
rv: mL 180
